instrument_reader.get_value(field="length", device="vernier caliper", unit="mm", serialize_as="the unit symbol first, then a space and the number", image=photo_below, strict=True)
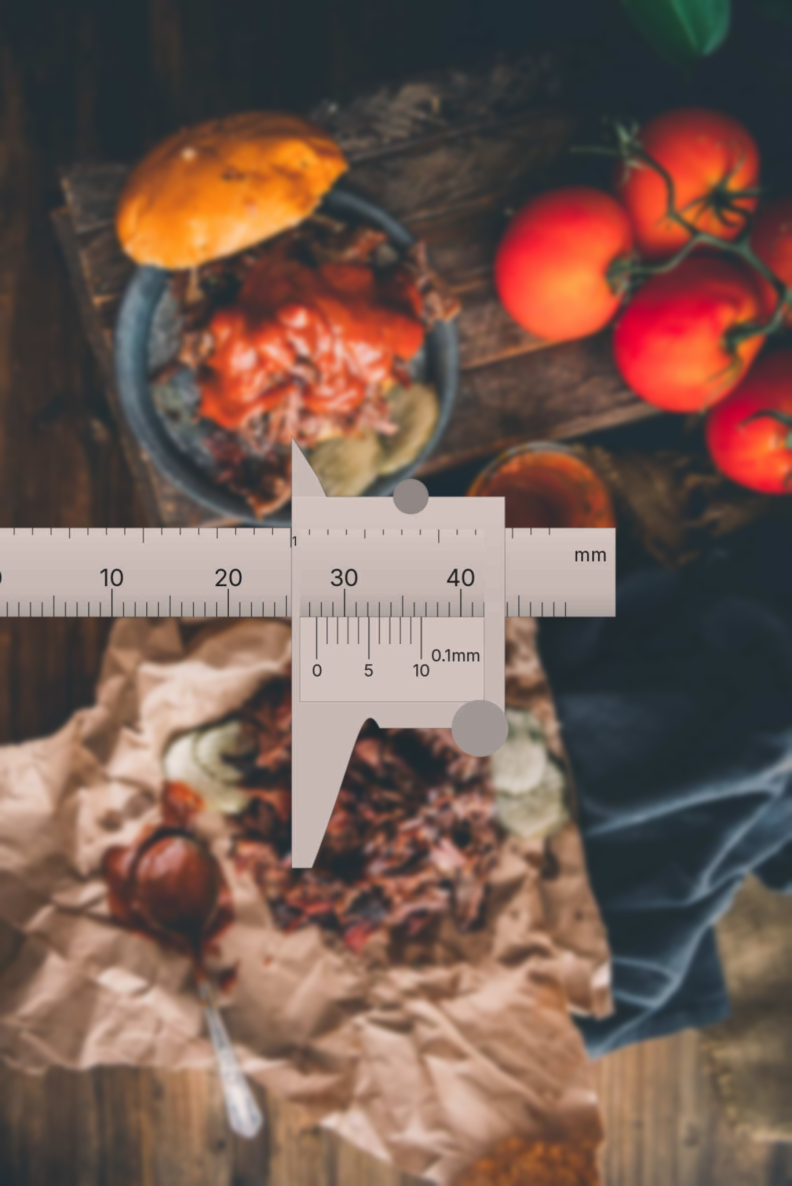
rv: mm 27.6
